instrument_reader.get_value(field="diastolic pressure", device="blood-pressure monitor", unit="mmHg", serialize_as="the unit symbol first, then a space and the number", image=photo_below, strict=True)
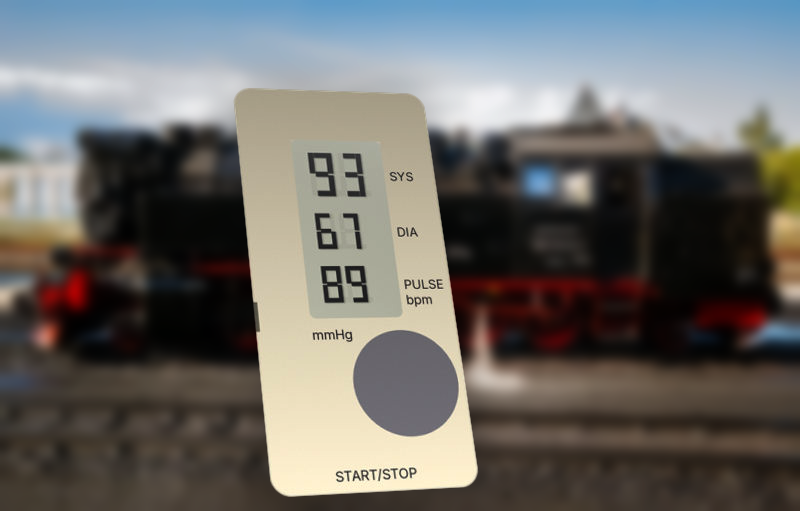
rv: mmHg 67
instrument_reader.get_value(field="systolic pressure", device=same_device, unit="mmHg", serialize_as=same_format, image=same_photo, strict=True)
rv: mmHg 93
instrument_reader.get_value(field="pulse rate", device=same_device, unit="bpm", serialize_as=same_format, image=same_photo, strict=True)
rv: bpm 89
